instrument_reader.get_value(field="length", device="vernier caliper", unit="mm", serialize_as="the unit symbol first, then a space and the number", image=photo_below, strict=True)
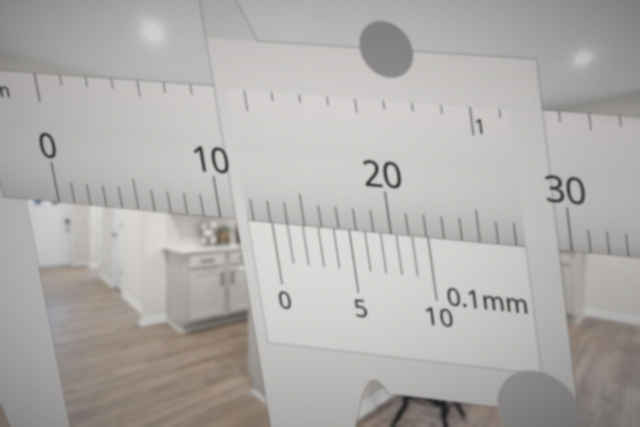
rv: mm 13.1
